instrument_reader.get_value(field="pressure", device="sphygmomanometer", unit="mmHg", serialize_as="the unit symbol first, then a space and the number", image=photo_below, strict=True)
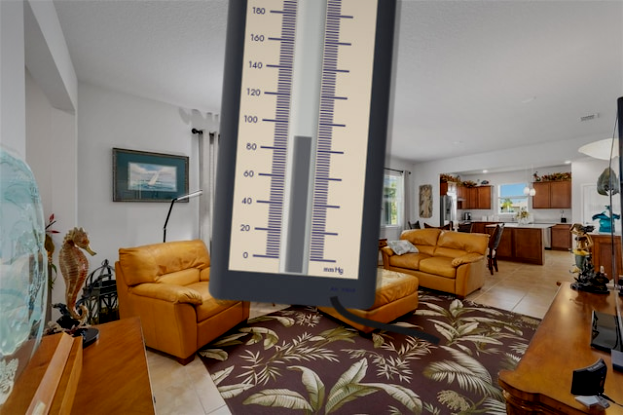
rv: mmHg 90
